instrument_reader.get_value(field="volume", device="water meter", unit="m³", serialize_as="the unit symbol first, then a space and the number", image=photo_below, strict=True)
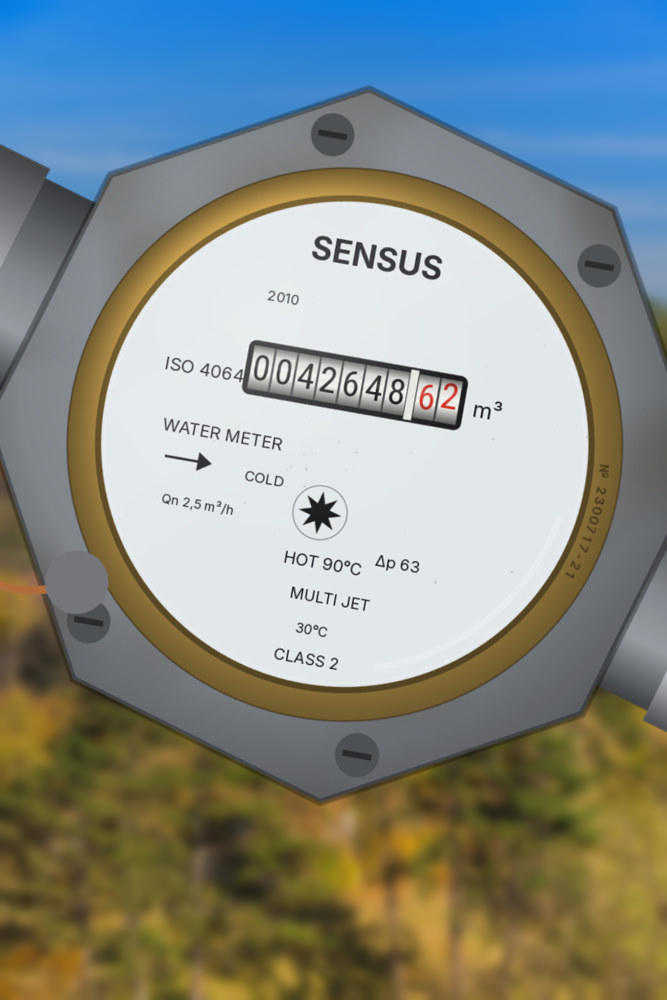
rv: m³ 42648.62
